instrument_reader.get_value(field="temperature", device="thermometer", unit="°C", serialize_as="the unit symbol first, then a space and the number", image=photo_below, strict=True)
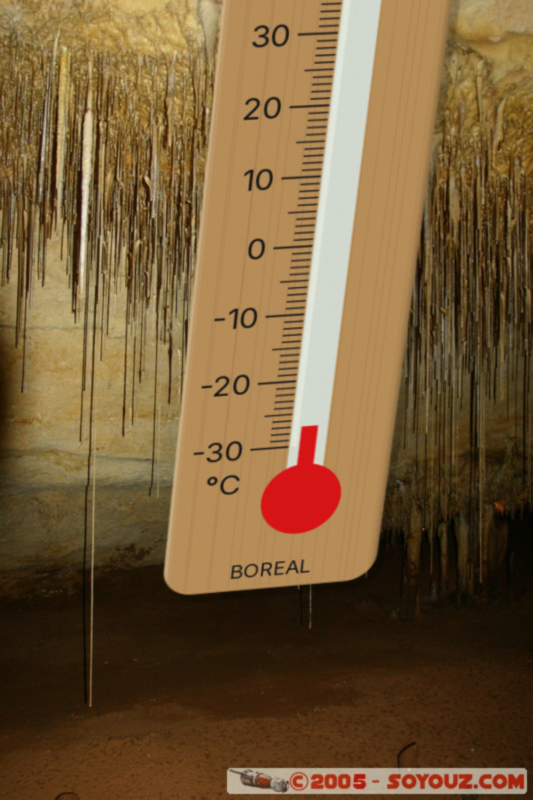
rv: °C -27
